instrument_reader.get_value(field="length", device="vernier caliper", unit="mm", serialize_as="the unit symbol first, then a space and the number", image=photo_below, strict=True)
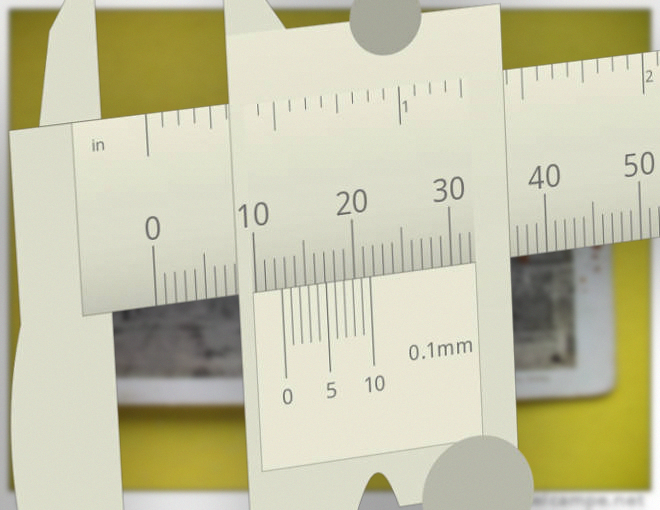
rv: mm 12.6
